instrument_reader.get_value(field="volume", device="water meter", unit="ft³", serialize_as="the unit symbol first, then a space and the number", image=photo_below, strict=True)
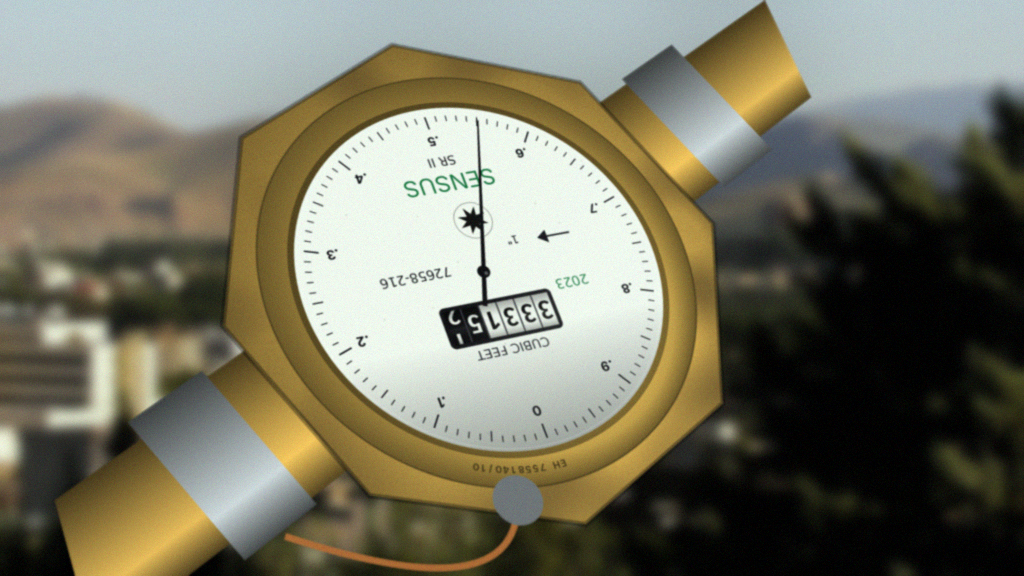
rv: ft³ 333151.55
